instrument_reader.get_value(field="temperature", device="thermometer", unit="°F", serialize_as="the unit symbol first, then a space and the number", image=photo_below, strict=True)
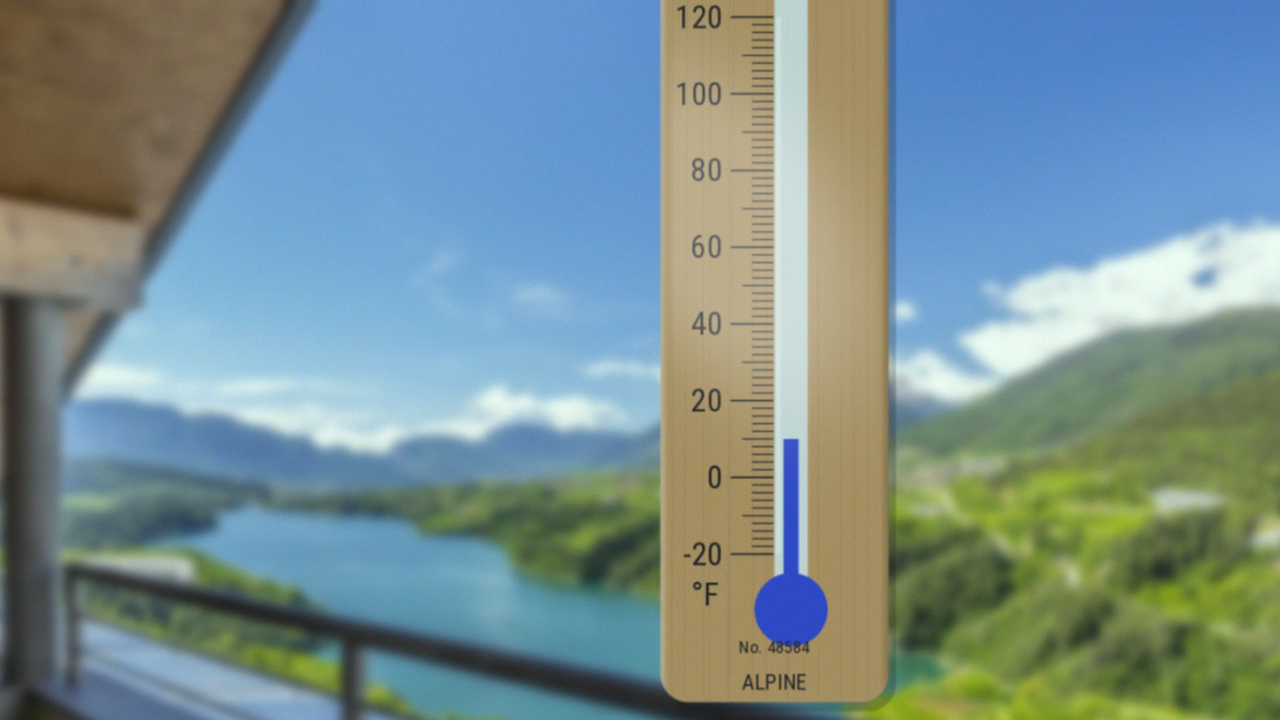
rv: °F 10
